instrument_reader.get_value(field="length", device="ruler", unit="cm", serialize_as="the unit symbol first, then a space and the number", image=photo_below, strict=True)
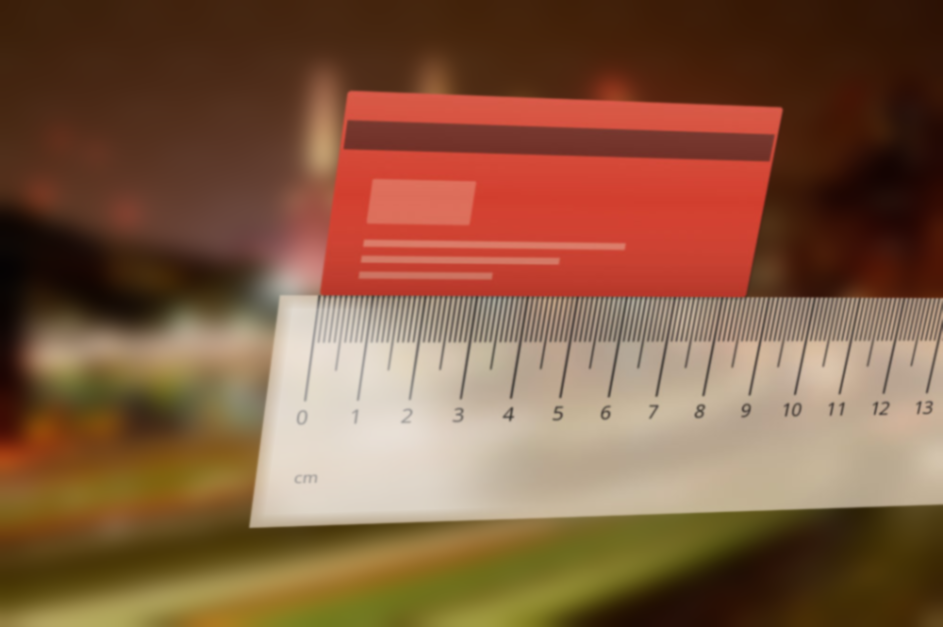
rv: cm 8.5
